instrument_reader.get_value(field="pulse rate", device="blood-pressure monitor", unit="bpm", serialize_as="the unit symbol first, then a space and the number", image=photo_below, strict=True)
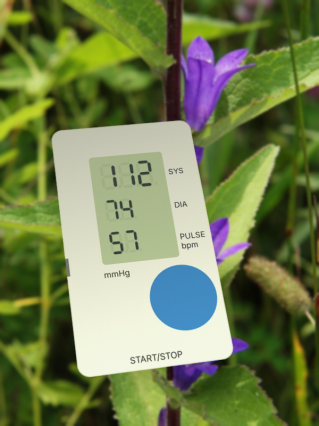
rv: bpm 57
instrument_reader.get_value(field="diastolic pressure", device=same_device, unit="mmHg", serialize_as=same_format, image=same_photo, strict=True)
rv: mmHg 74
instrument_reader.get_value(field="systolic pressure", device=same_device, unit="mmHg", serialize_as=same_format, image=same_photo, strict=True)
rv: mmHg 112
